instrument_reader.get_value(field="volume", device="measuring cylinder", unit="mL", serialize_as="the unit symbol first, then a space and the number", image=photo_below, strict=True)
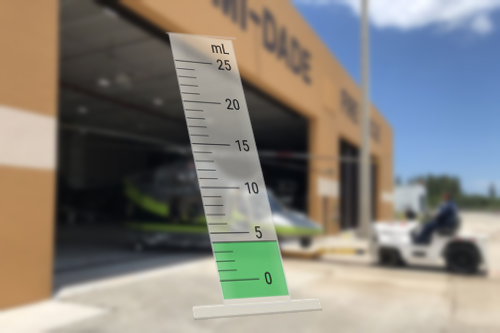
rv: mL 4
